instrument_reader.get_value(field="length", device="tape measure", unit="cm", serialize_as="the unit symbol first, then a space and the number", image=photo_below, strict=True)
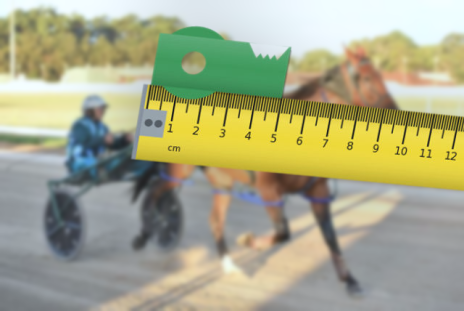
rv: cm 5
